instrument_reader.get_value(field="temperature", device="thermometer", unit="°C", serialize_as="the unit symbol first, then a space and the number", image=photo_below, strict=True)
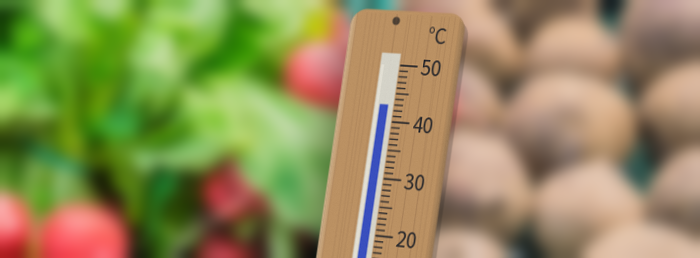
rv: °C 43
